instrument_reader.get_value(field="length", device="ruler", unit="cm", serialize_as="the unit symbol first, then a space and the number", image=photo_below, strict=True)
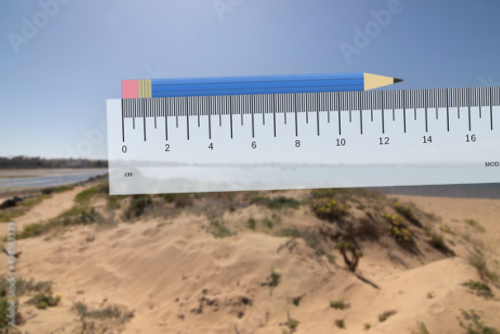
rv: cm 13
